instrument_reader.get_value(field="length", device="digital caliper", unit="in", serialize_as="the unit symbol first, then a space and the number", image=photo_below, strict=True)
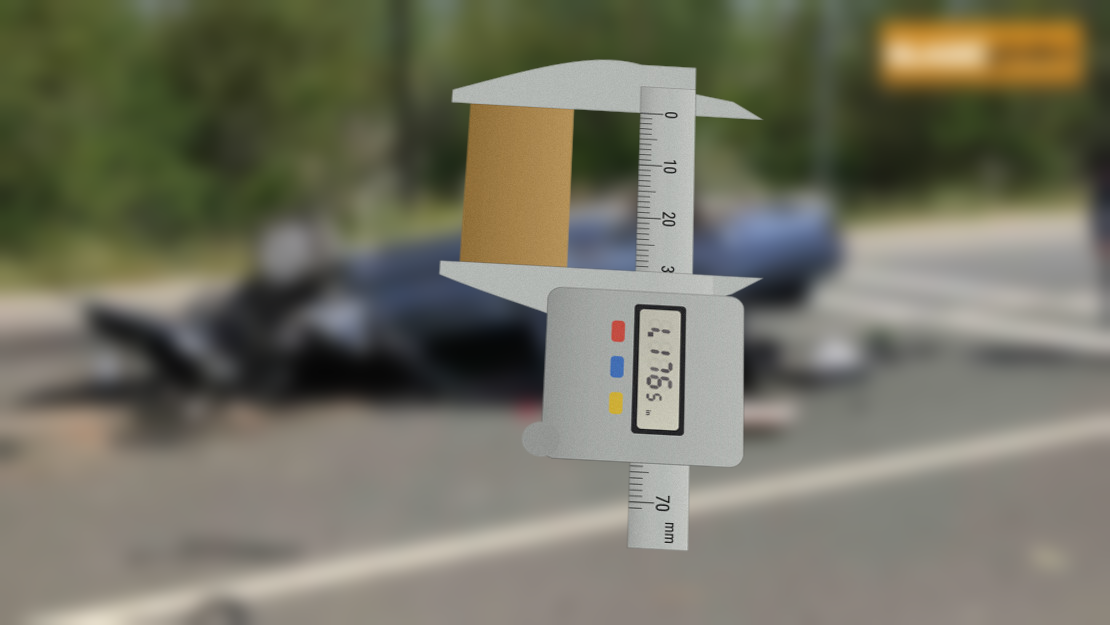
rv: in 1.1765
